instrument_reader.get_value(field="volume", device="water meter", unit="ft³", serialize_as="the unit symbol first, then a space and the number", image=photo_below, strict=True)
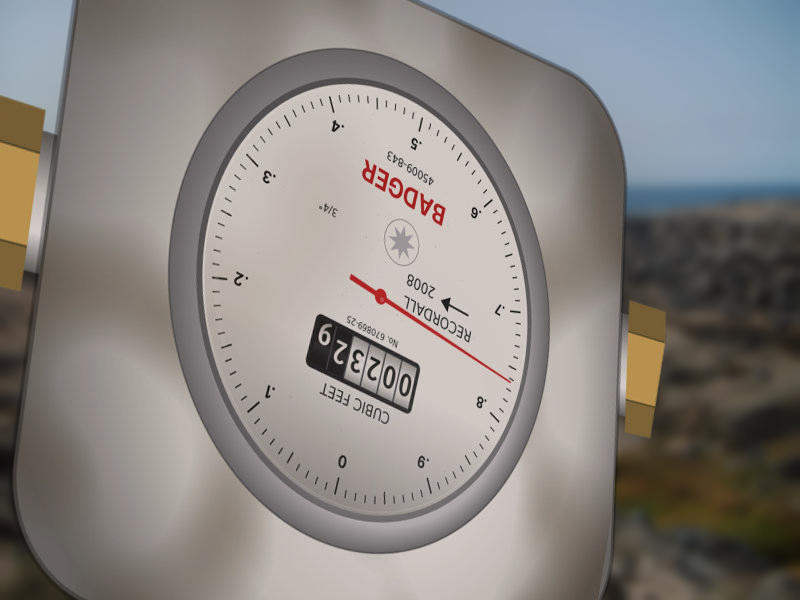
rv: ft³ 2328.76
